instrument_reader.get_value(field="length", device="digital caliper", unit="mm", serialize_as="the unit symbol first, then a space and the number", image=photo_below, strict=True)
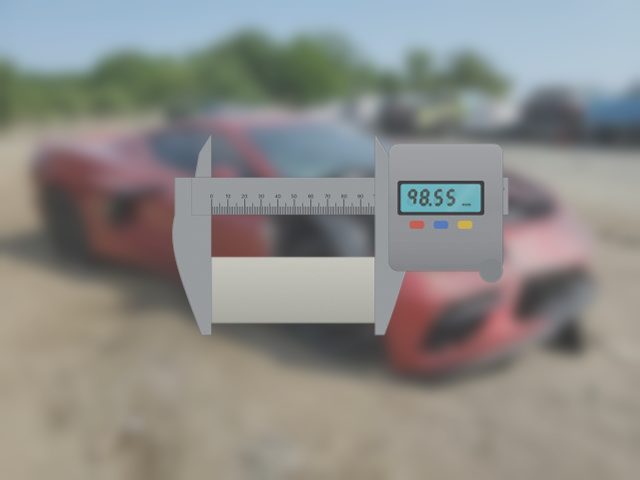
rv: mm 98.55
